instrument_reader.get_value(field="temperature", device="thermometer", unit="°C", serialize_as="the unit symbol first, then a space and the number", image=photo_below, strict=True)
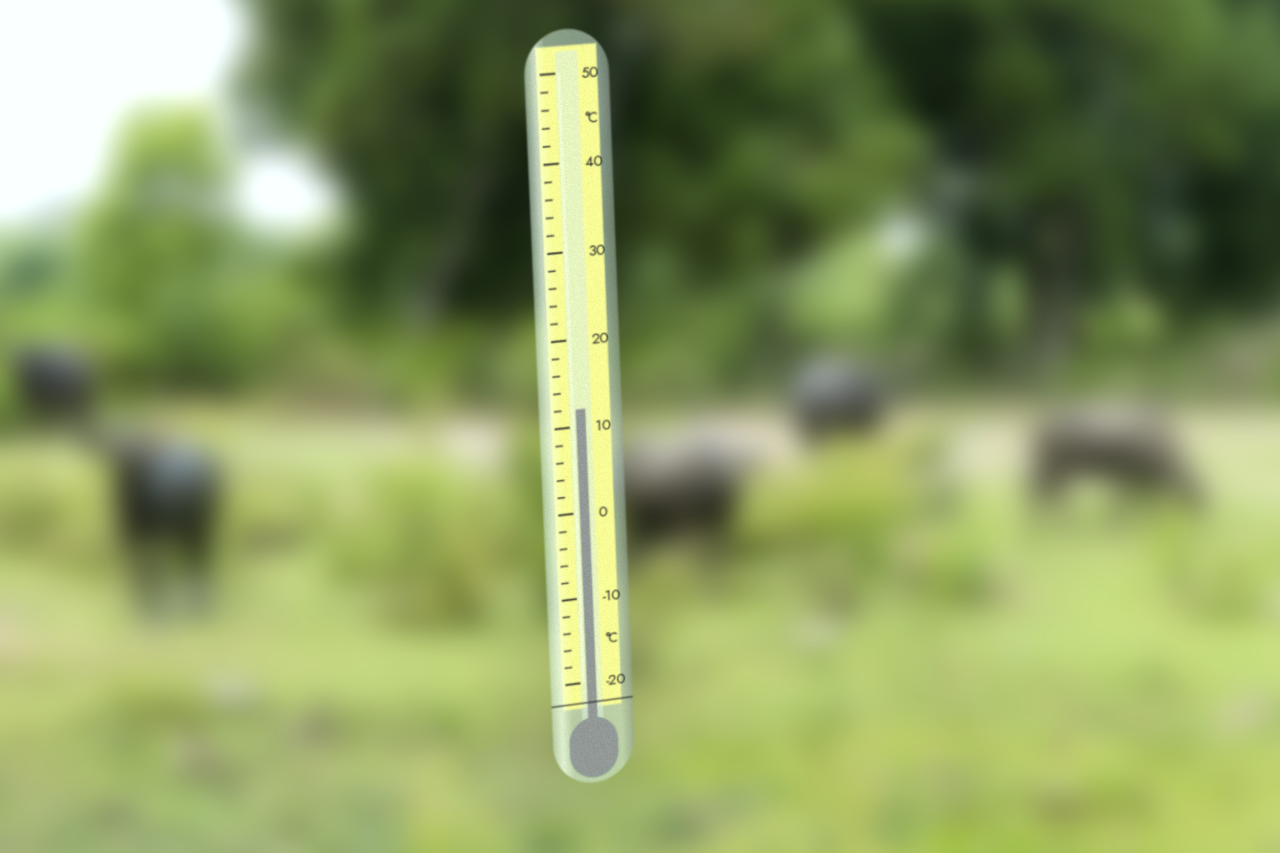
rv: °C 12
